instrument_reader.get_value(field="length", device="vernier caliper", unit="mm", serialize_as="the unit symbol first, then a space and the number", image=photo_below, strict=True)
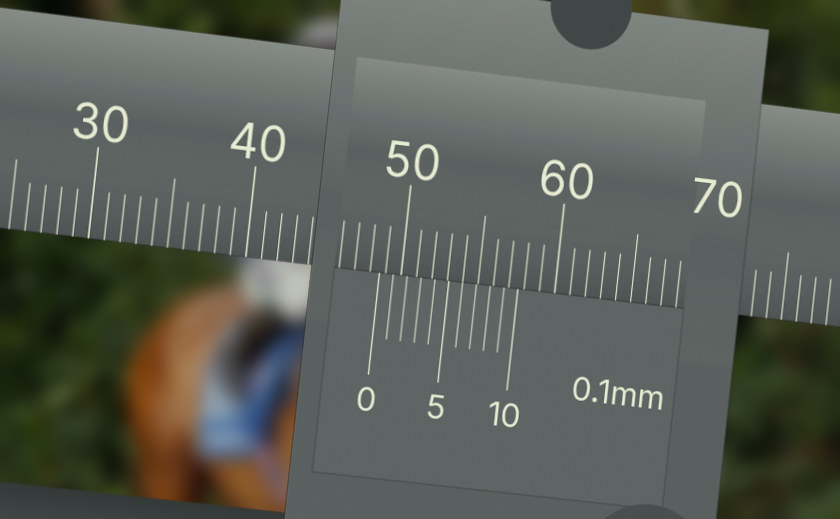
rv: mm 48.6
